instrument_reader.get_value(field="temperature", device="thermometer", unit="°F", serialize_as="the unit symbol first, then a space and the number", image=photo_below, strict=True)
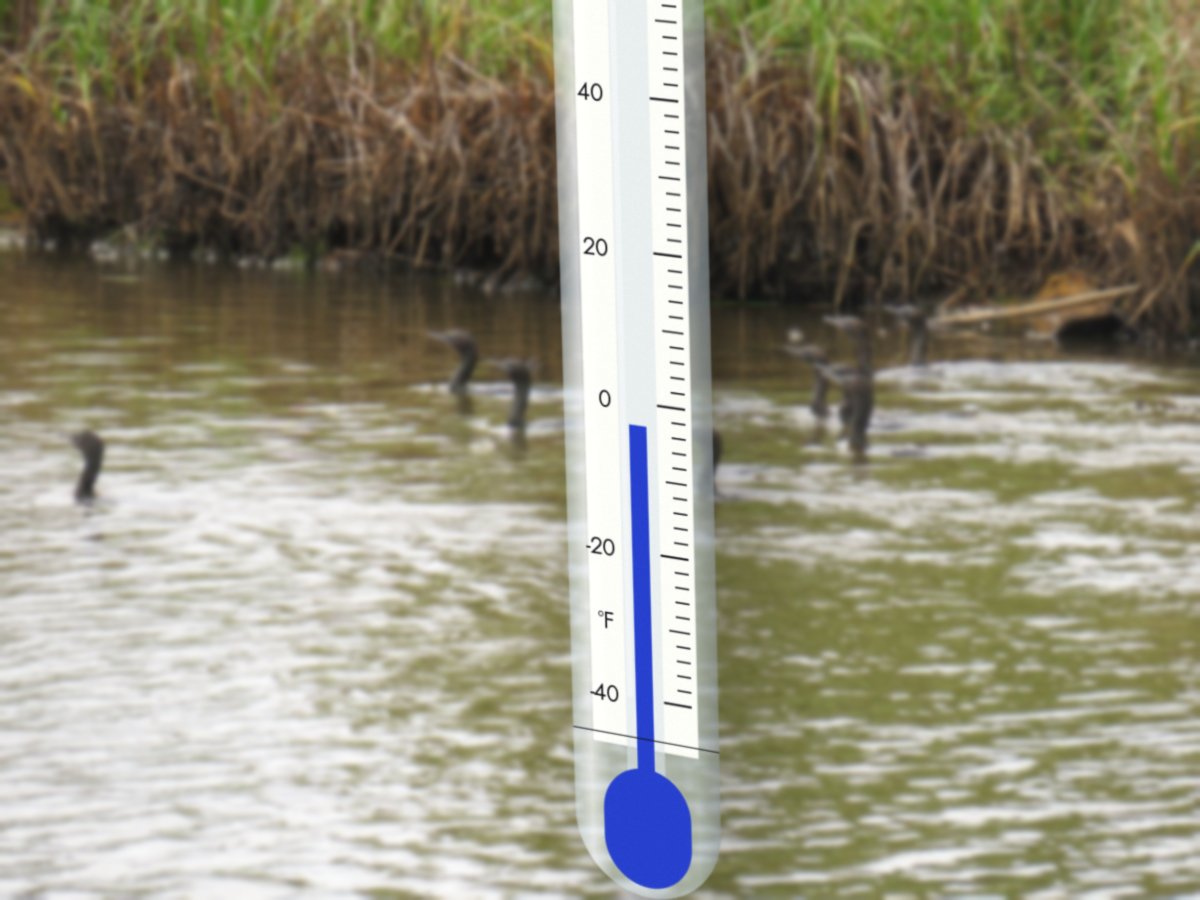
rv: °F -3
